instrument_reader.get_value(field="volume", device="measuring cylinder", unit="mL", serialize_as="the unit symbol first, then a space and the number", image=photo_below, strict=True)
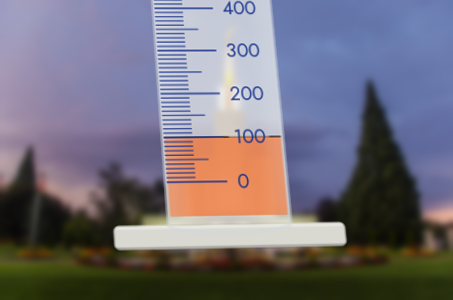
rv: mL 100
